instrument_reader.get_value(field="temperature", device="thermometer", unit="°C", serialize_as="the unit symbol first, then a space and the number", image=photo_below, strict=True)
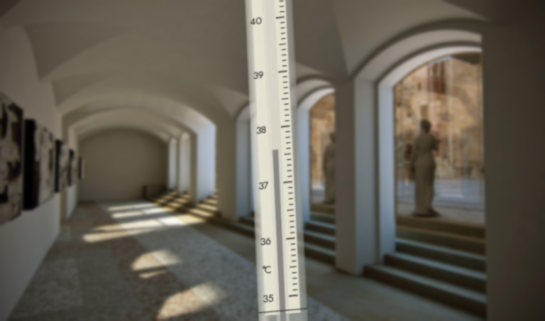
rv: °C 37.6
